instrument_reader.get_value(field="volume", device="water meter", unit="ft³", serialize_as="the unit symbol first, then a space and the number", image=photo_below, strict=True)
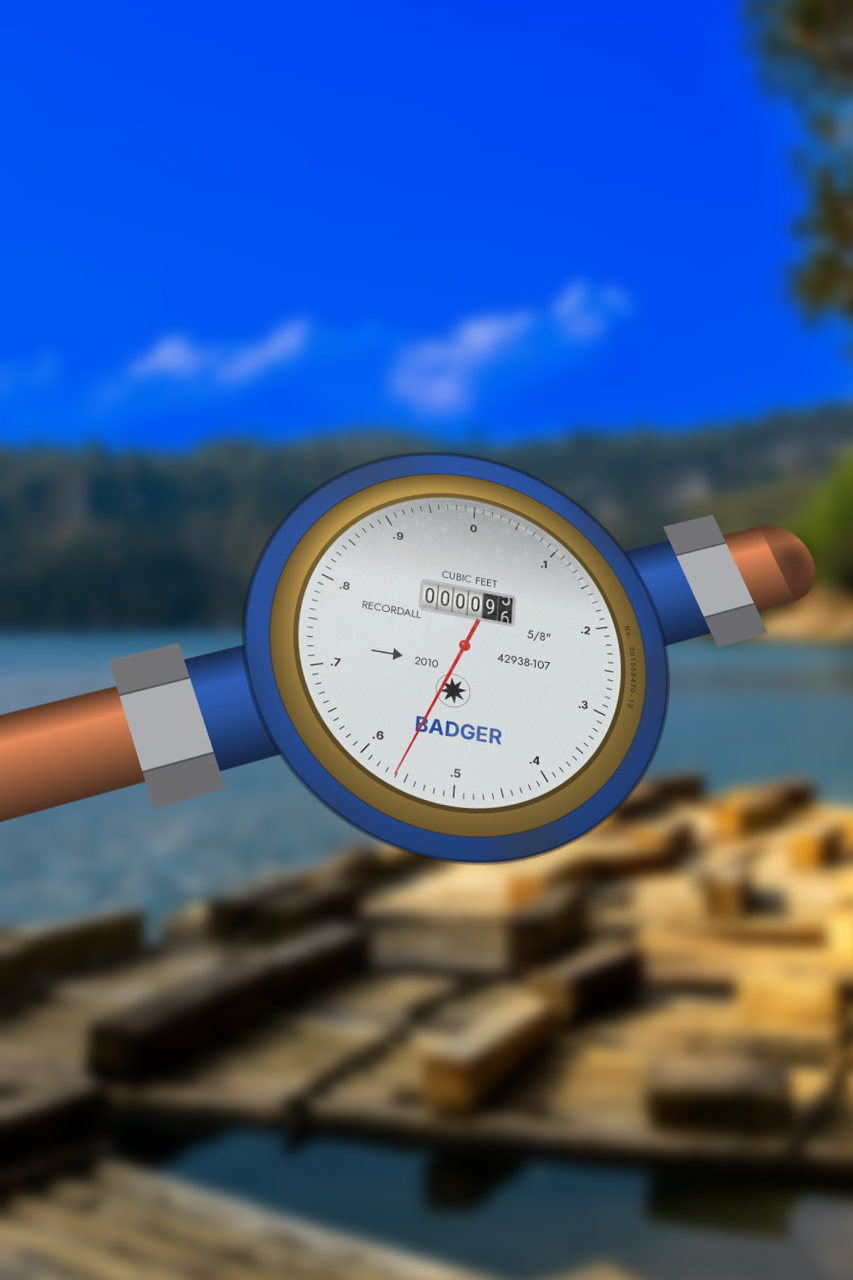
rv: ft³ 95.56
